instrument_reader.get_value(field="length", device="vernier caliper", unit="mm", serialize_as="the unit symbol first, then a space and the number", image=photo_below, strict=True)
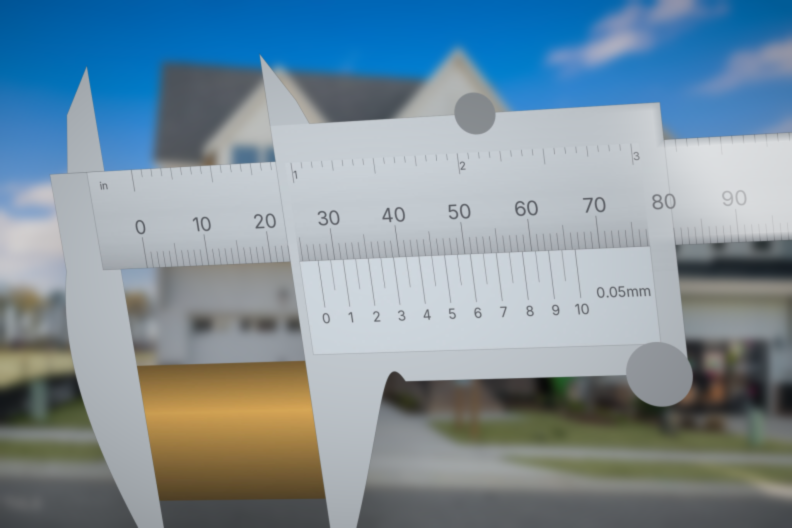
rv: mm 27.4
